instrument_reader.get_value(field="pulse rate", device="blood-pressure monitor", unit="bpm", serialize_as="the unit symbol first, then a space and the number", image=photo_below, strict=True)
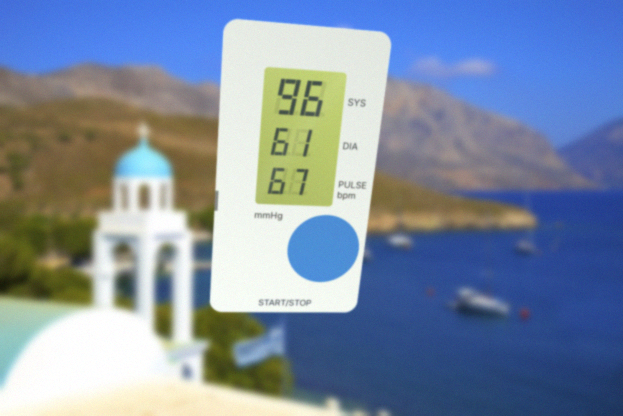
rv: bpm 67
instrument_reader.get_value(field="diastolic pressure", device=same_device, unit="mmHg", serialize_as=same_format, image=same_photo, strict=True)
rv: mmHg 61
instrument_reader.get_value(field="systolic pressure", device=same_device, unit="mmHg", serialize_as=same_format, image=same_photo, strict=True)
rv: mmHg 96
